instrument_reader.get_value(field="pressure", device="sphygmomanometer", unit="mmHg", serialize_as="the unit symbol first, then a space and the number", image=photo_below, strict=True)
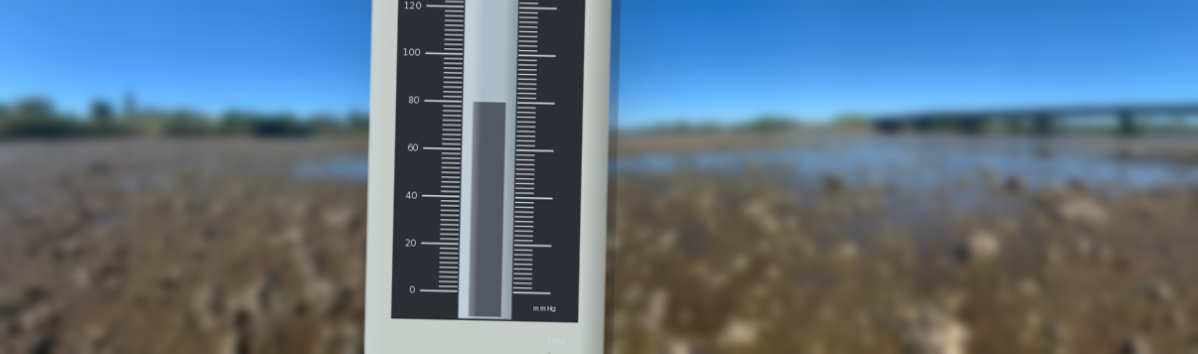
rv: mmHg 80
